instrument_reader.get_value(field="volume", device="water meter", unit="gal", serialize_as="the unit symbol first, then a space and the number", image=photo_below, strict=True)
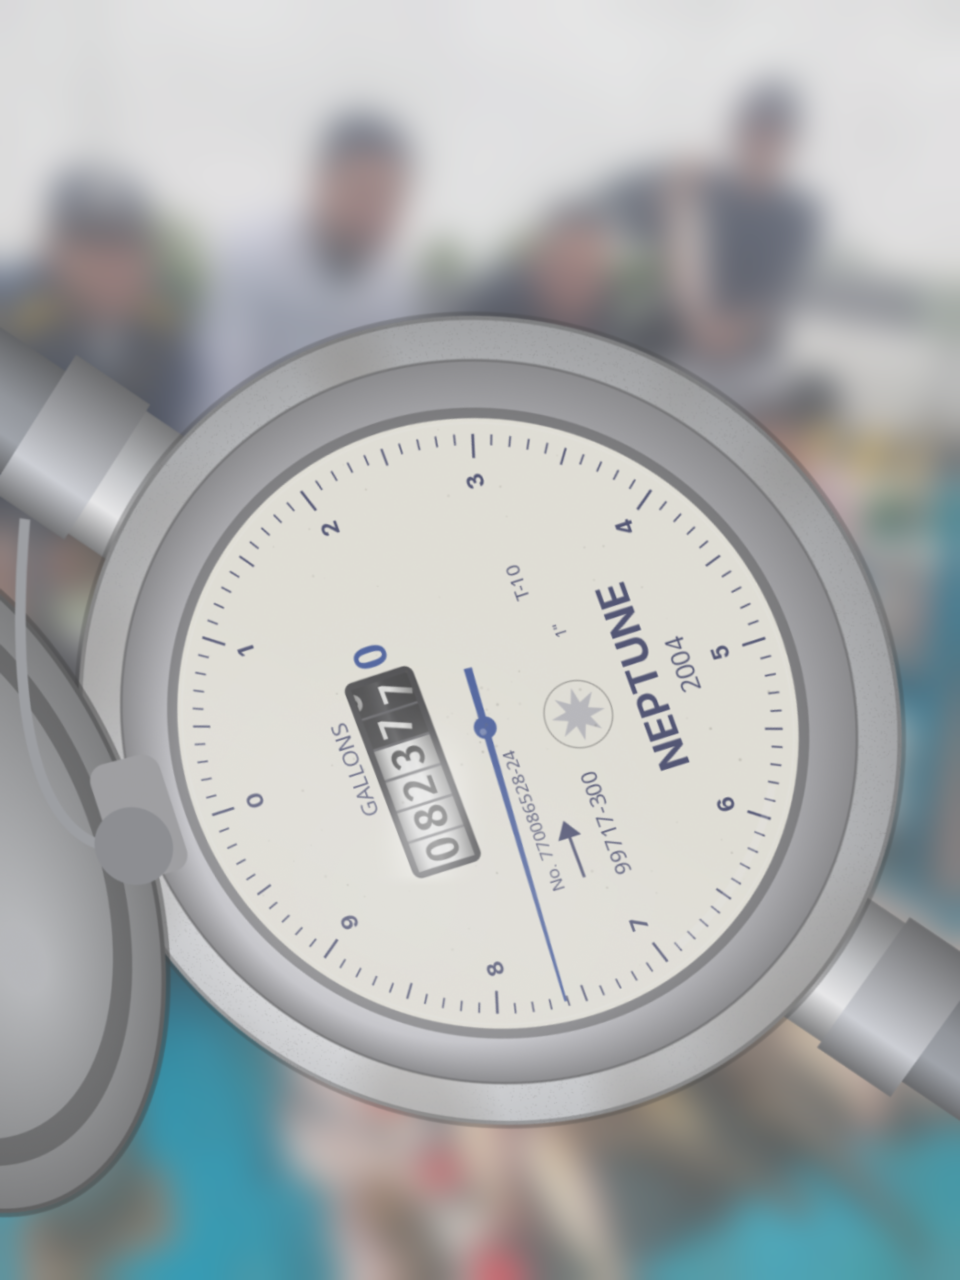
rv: gal 823767.6
